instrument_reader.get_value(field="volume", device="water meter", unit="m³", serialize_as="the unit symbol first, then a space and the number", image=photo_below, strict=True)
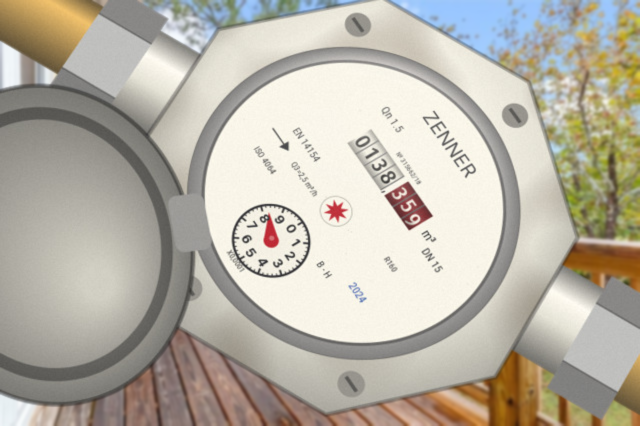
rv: m³ 138.3588
